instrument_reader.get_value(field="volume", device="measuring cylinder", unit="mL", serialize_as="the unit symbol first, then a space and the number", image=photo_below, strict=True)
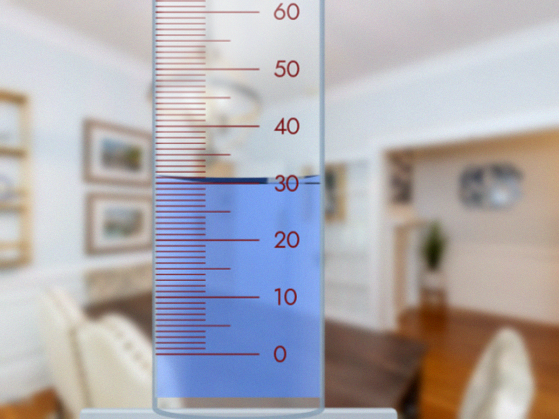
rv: mL 30
